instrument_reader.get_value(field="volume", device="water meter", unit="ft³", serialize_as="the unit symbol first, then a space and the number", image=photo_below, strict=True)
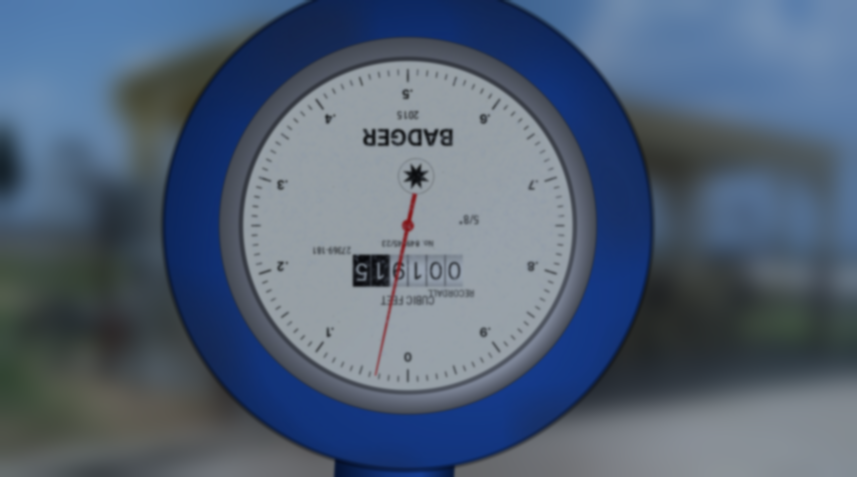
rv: ft³ 1915.03
